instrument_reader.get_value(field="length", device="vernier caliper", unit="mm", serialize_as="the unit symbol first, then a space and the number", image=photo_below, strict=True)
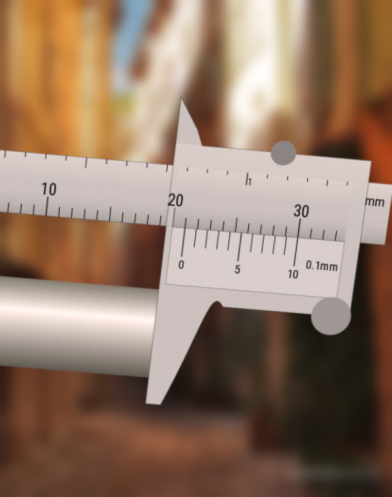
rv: mm 21.0
